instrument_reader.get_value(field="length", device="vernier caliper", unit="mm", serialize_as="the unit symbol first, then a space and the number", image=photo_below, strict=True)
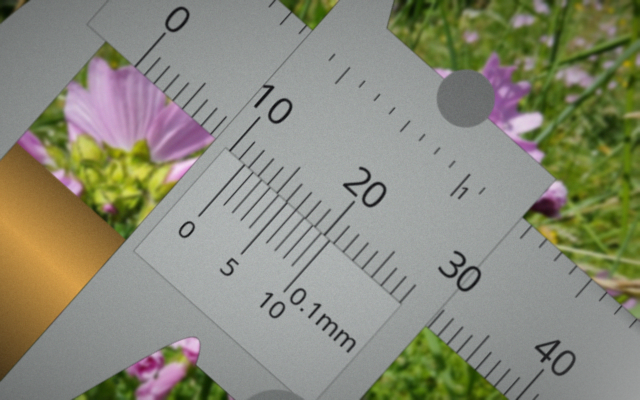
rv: mm 11.6
